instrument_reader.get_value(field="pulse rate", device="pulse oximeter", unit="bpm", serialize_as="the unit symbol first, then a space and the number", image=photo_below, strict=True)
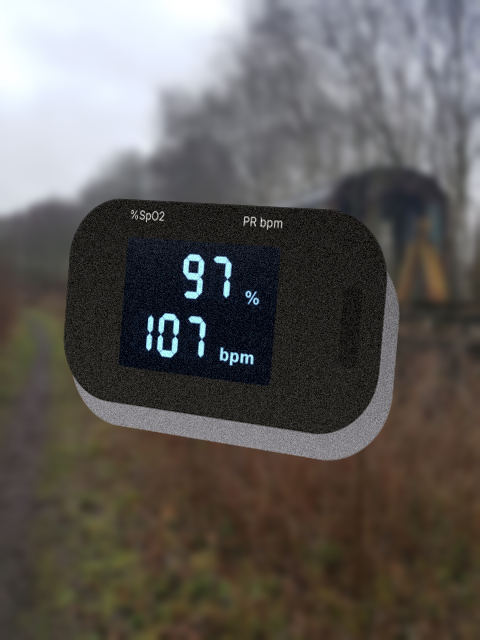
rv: bpm 107
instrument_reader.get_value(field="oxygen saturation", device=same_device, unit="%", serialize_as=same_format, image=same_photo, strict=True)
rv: % 97
